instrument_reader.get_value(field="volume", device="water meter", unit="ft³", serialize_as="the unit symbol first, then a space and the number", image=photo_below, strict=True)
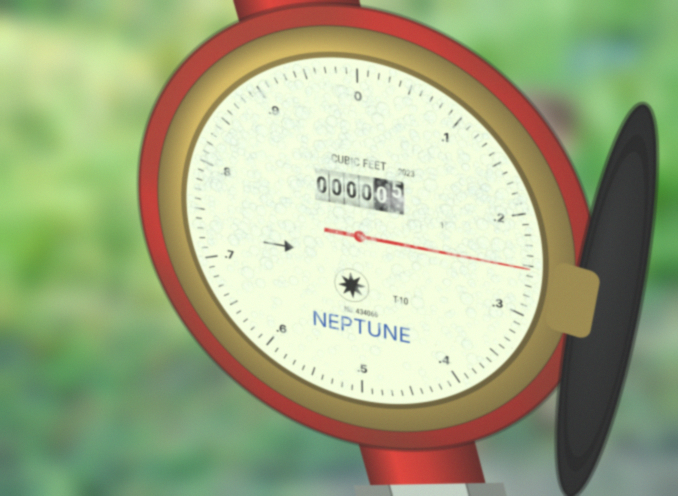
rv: ft³ 5.25
